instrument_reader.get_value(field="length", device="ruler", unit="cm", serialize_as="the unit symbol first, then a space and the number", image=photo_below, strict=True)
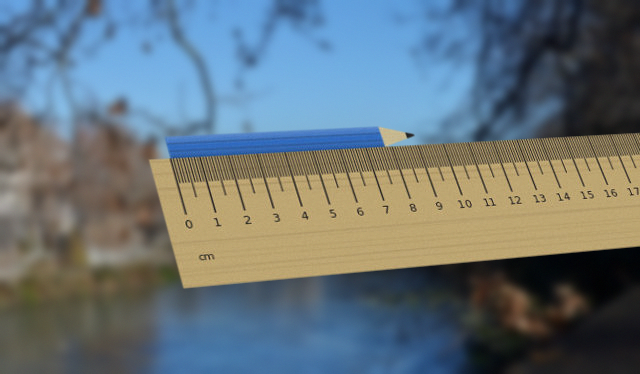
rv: cm 9
